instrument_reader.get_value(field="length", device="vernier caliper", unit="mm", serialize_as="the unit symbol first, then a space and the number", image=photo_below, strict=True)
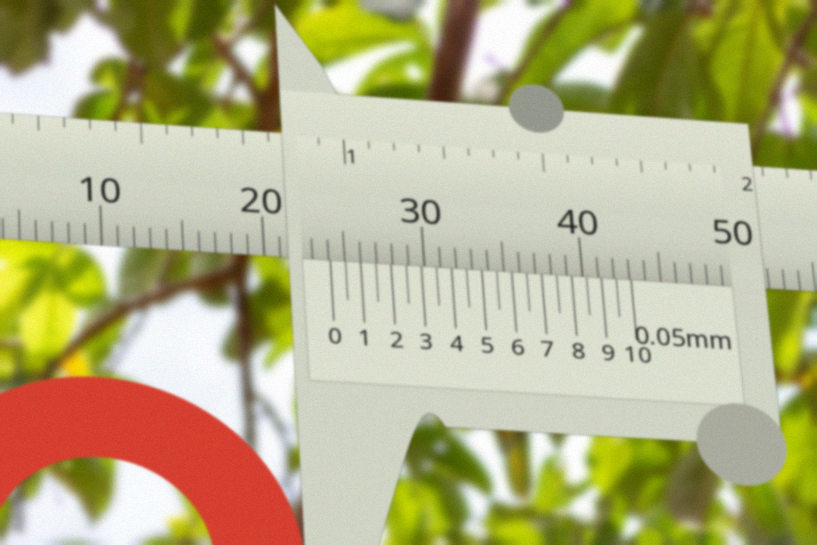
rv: mm 24.1
